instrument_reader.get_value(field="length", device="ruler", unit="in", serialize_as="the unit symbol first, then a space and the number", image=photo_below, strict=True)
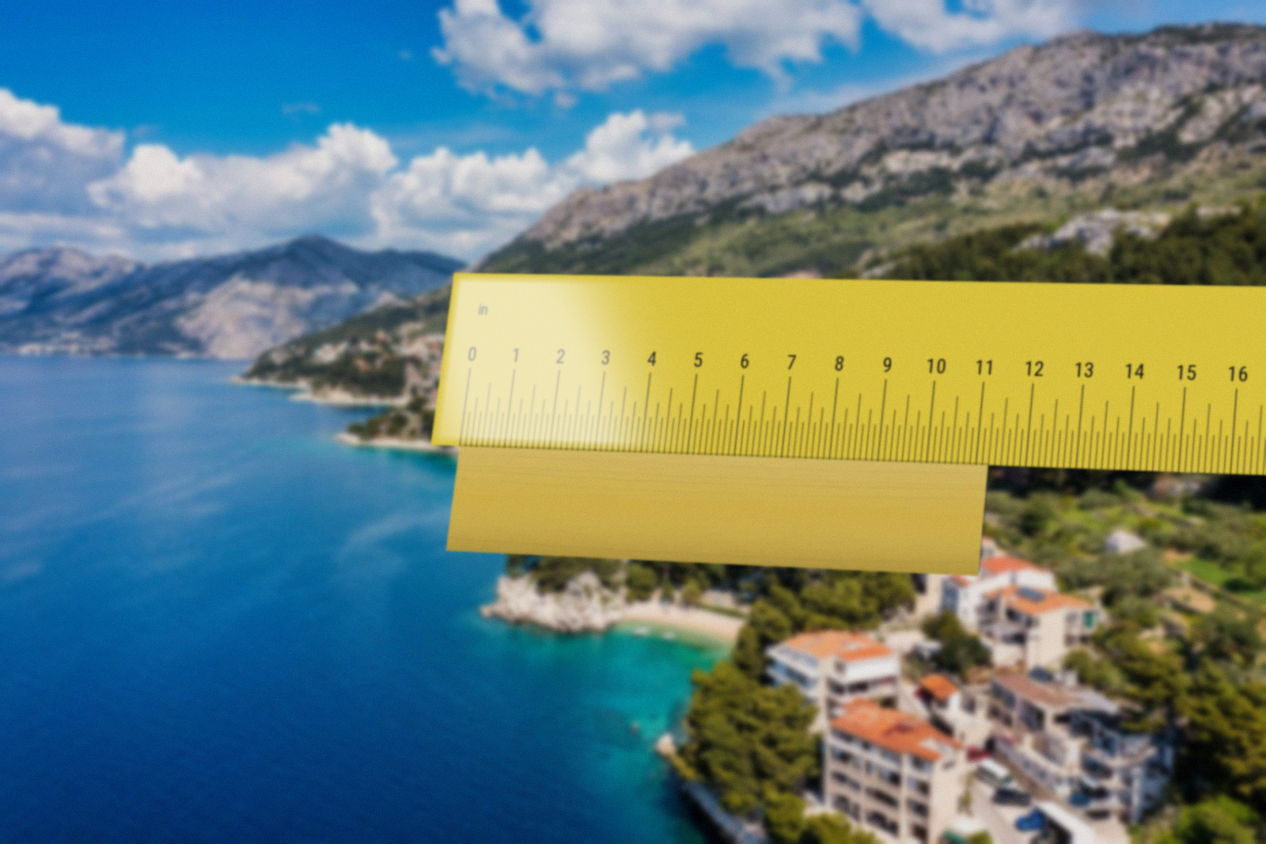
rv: in 11.25
